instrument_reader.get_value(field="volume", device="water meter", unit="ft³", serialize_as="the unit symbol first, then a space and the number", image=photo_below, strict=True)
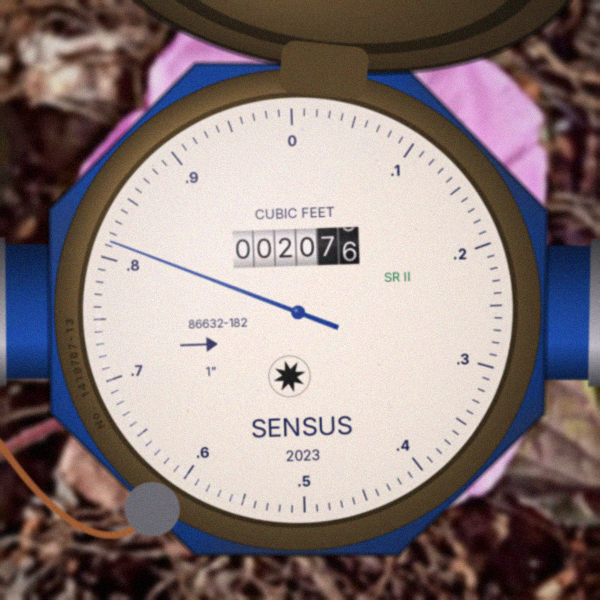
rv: ft³ 2075.81
